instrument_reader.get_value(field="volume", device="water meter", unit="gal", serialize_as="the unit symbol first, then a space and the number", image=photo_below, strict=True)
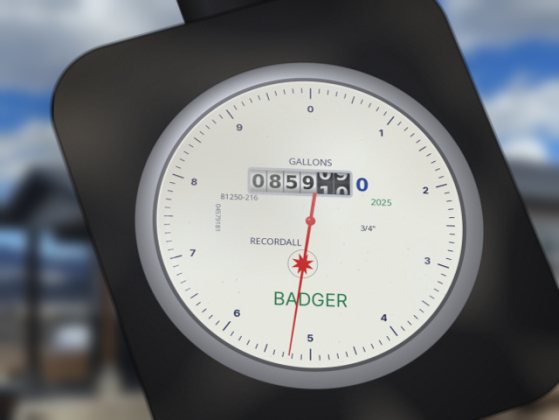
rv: gal 859095.2
